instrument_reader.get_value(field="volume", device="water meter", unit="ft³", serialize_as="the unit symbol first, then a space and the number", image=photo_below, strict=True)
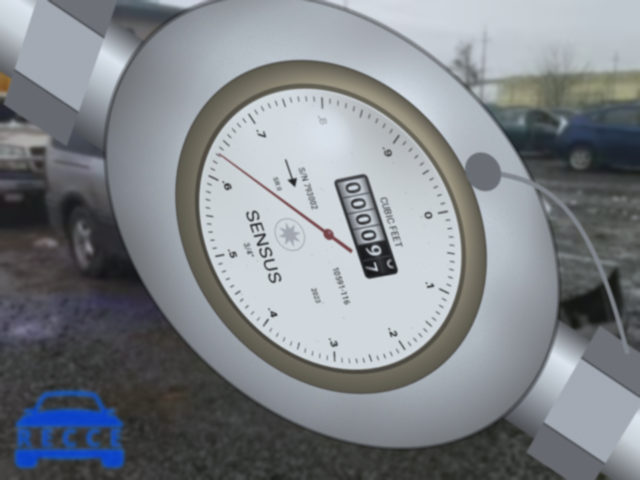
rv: ft³ 96.63
